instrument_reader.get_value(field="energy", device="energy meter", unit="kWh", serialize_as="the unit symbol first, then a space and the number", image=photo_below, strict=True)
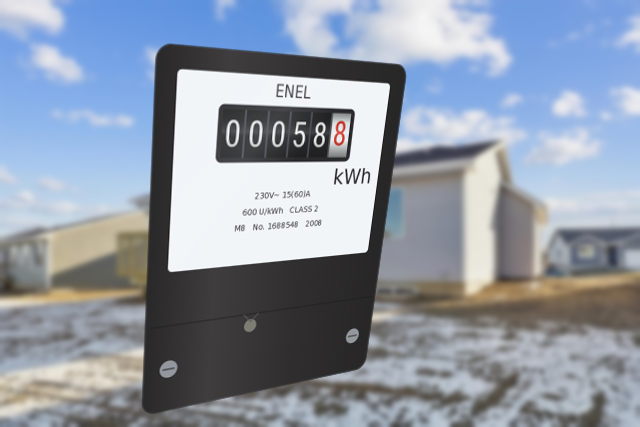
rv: kWh 58.8
